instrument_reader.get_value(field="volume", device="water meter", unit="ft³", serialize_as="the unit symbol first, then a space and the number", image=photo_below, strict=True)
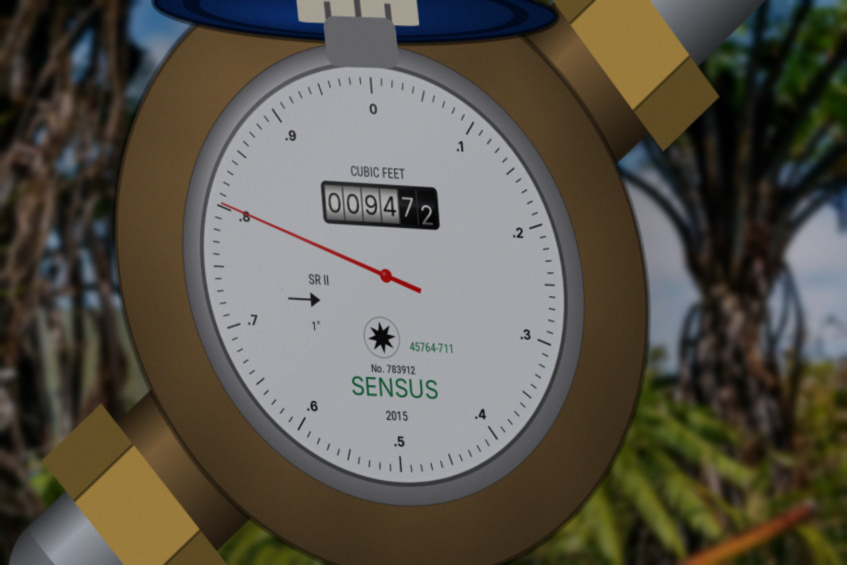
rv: ft³ 9471.80
